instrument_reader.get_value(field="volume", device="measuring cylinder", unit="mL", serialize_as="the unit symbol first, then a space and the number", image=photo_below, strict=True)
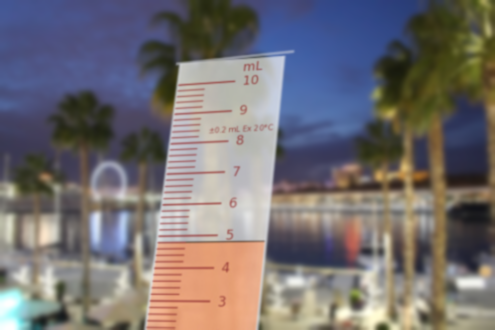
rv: mL 4.8
